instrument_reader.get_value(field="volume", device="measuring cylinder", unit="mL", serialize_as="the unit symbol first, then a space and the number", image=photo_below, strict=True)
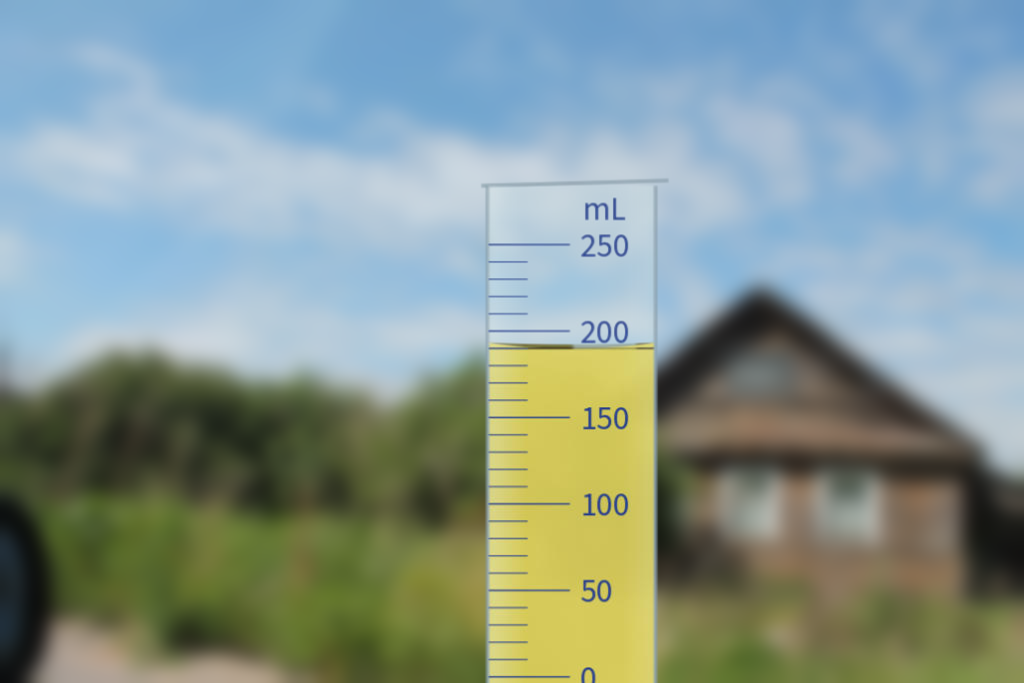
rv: mL 190
